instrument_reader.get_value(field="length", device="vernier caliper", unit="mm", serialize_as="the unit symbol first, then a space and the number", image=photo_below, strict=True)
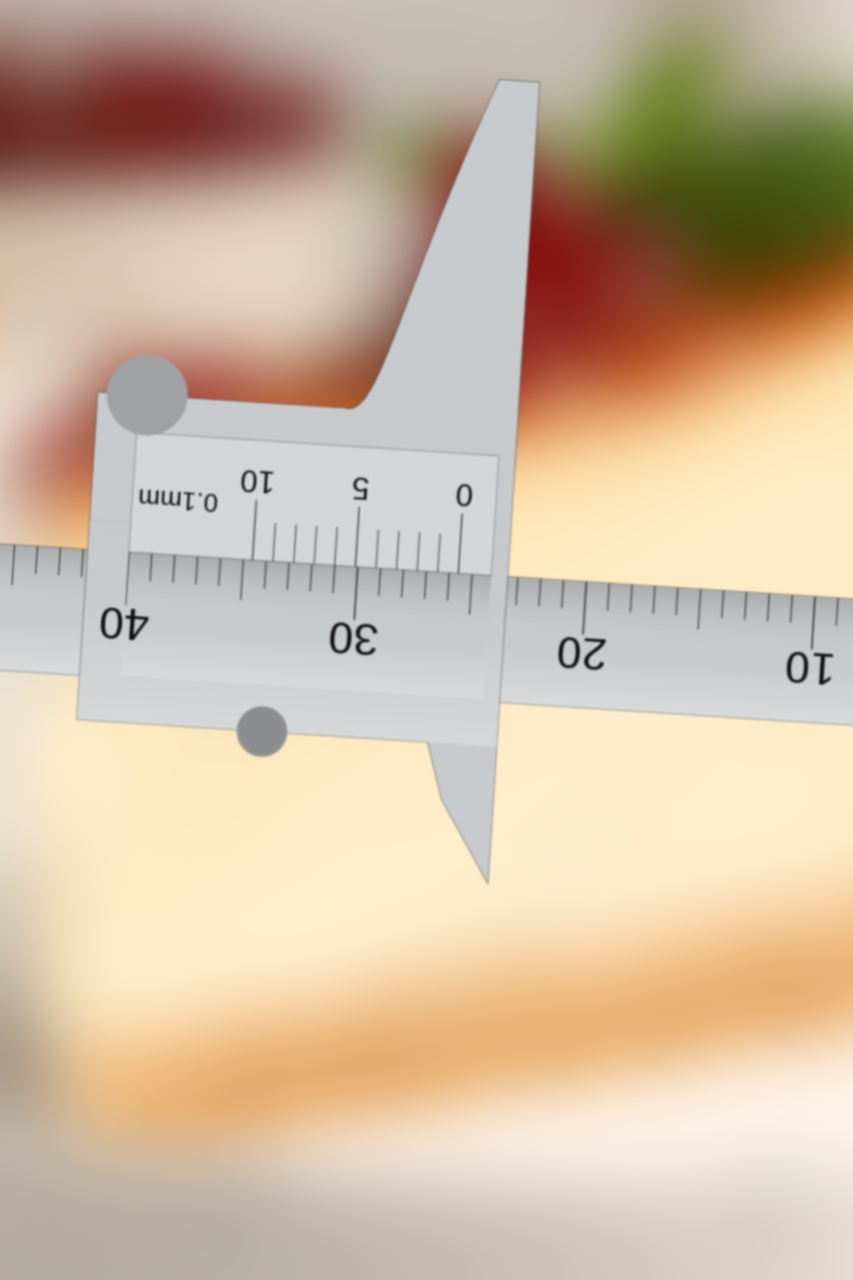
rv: mm 25.6
